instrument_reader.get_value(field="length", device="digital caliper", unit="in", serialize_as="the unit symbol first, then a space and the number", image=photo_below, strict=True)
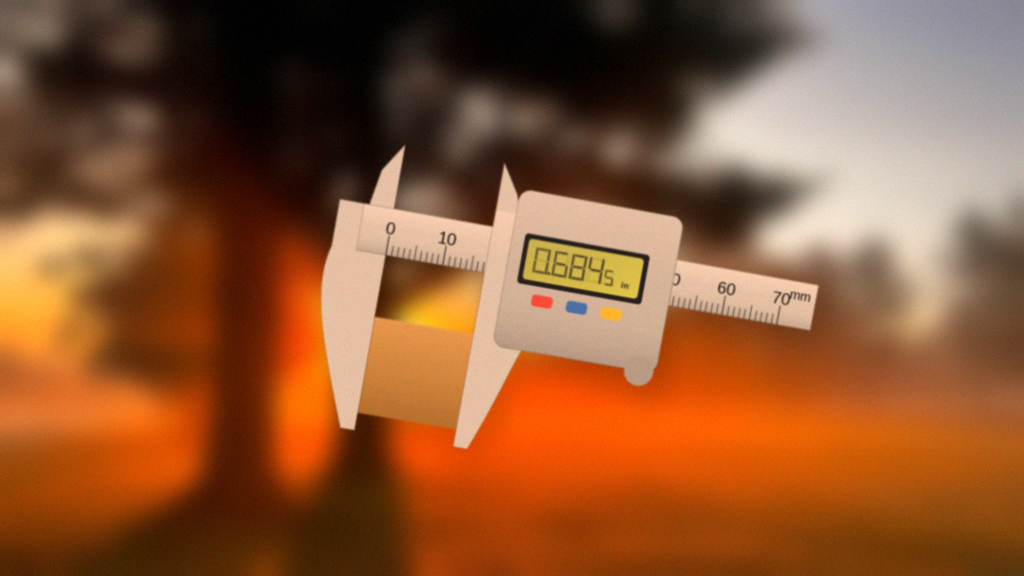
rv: in 0.6845
